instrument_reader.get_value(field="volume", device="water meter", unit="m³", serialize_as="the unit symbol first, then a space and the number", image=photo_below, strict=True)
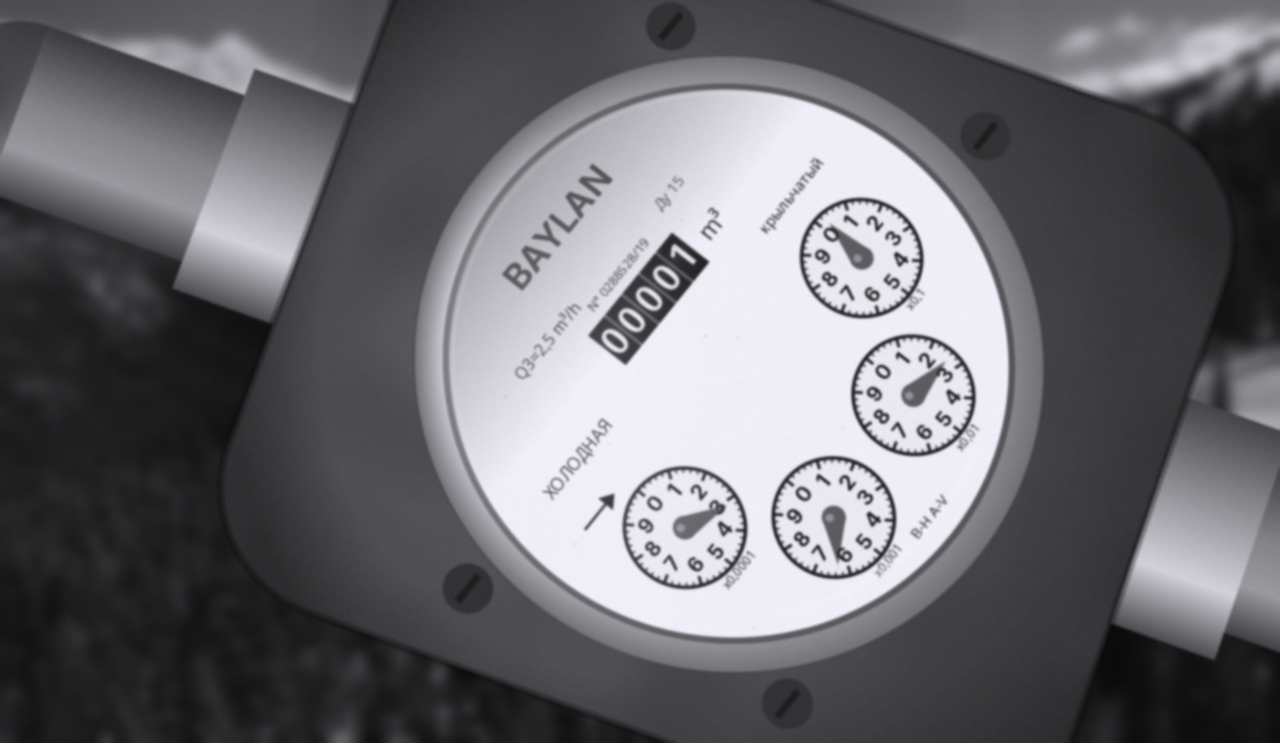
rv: m³ 1.0263
